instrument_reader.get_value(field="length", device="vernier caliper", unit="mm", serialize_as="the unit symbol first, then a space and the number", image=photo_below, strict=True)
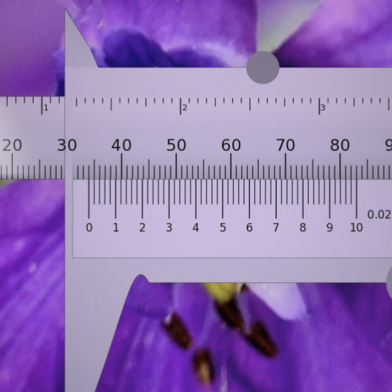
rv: mm 34.0
